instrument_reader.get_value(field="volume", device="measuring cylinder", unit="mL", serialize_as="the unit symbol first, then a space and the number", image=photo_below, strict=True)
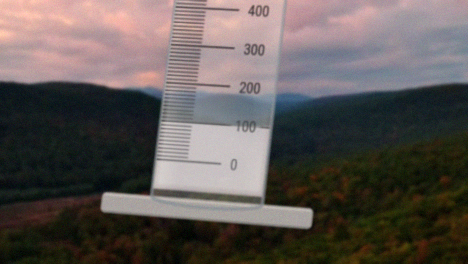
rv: mL 100
